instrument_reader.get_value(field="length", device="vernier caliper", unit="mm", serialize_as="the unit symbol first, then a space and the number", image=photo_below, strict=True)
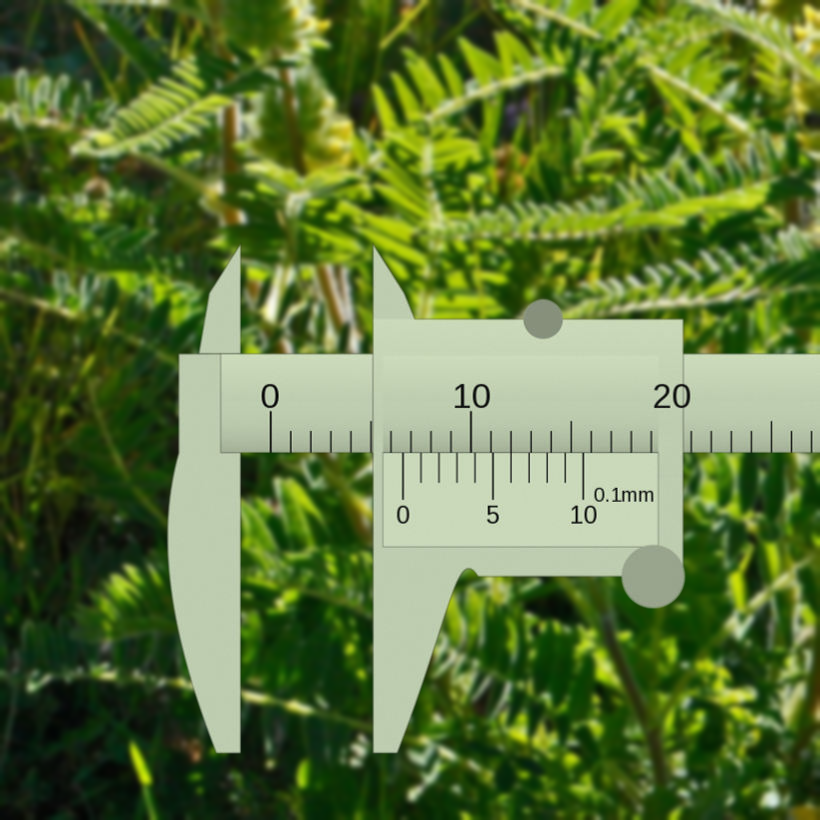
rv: mm 6.6
